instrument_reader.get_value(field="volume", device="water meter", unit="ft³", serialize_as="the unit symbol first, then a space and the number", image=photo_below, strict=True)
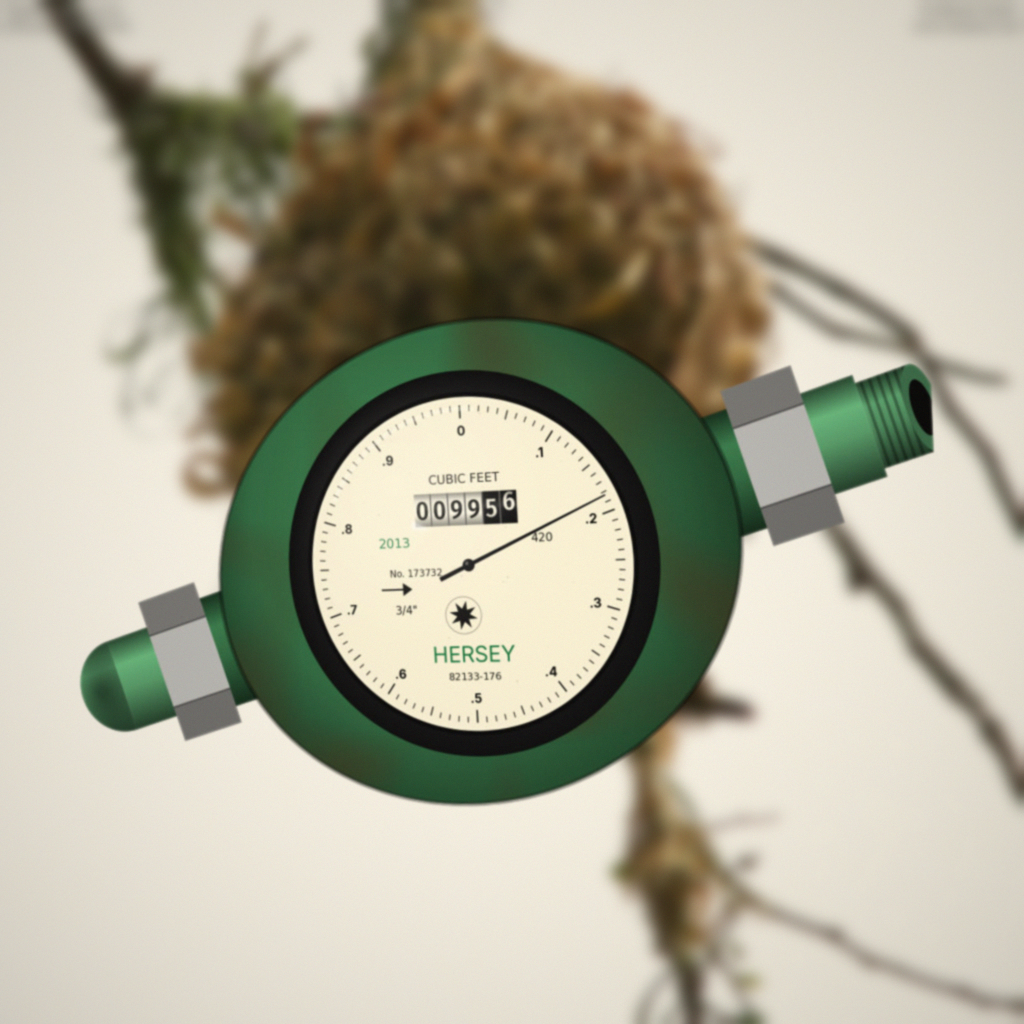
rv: ft³ 9956.18
